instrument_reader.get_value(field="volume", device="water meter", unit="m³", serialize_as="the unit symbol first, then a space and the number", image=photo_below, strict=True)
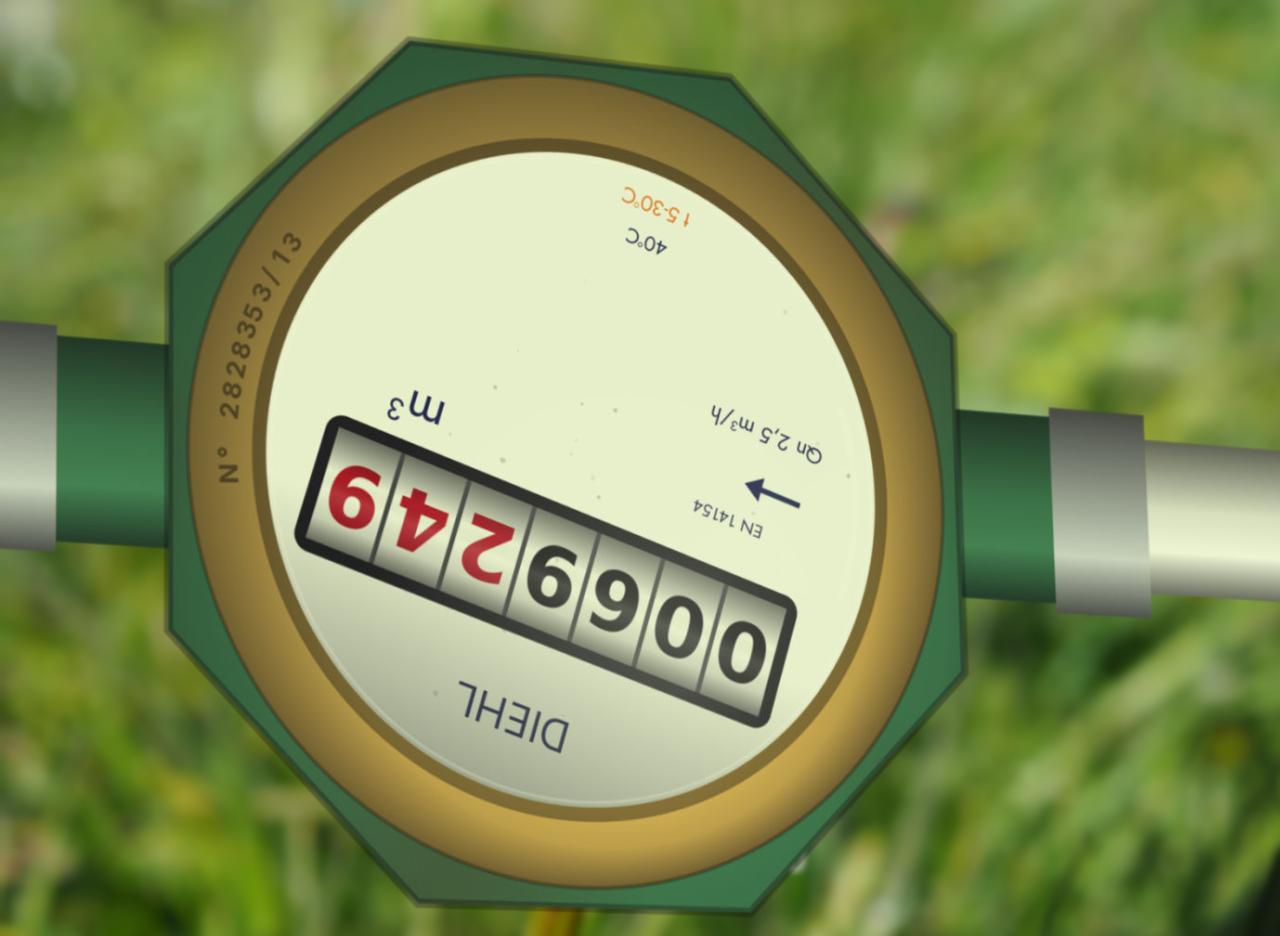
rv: m³ 69.249
